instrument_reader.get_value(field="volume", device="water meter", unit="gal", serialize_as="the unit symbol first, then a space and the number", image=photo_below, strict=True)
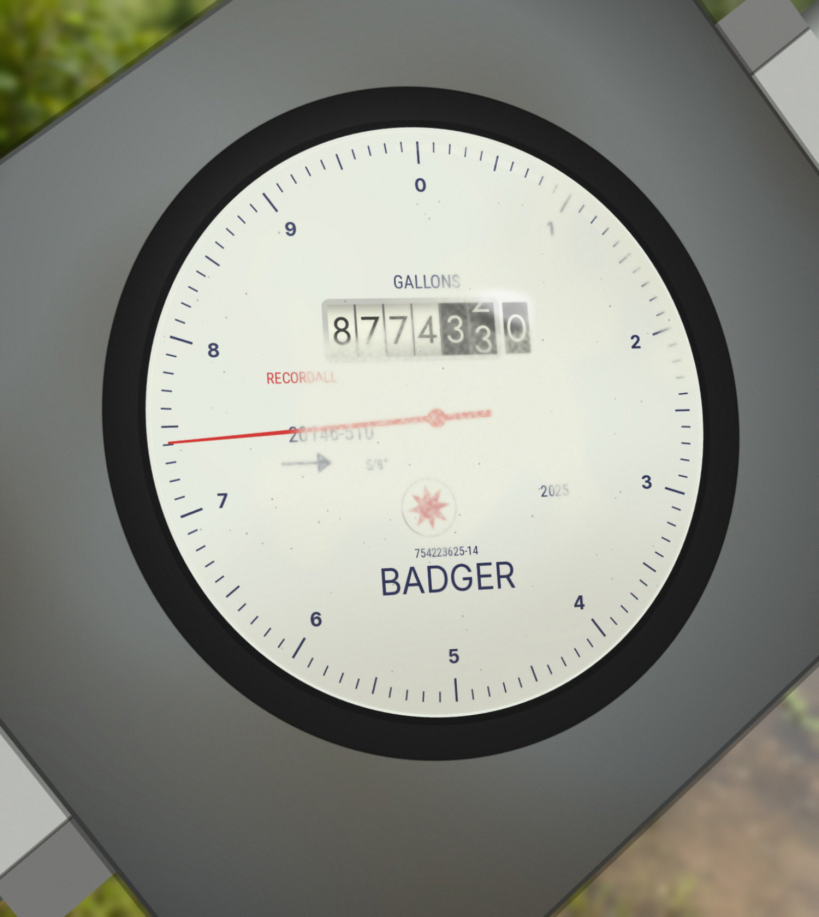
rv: gal 8774327.4
